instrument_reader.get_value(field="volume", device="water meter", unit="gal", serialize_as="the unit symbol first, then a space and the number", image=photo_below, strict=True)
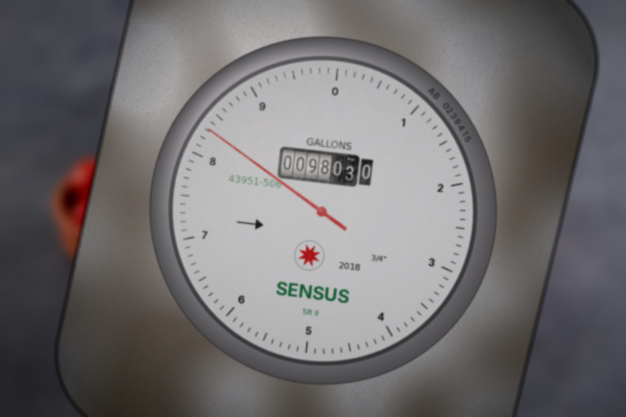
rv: gal 98028.3
